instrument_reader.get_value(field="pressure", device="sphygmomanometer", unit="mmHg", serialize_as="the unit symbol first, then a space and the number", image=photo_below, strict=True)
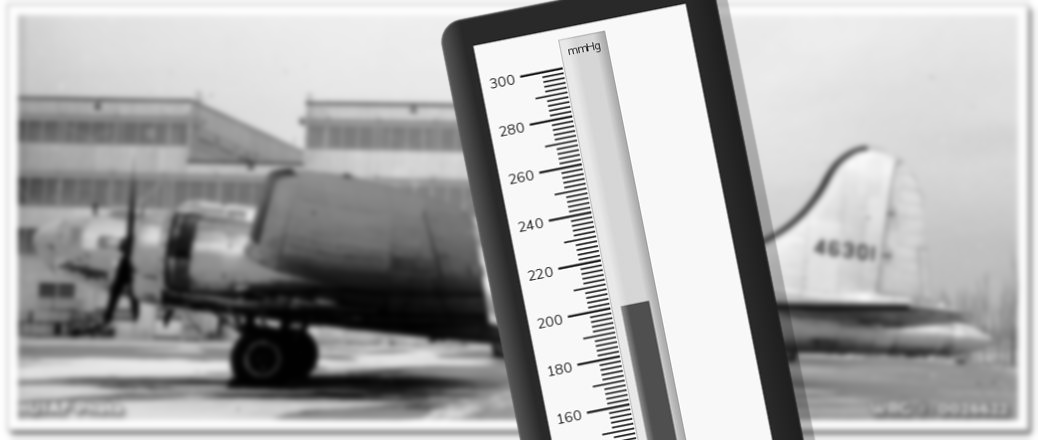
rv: mmHg 200
